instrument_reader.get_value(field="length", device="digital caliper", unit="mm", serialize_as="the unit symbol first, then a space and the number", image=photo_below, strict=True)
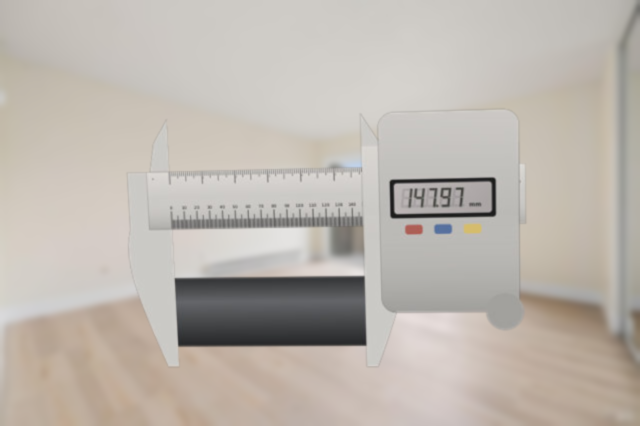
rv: mm 147.97
